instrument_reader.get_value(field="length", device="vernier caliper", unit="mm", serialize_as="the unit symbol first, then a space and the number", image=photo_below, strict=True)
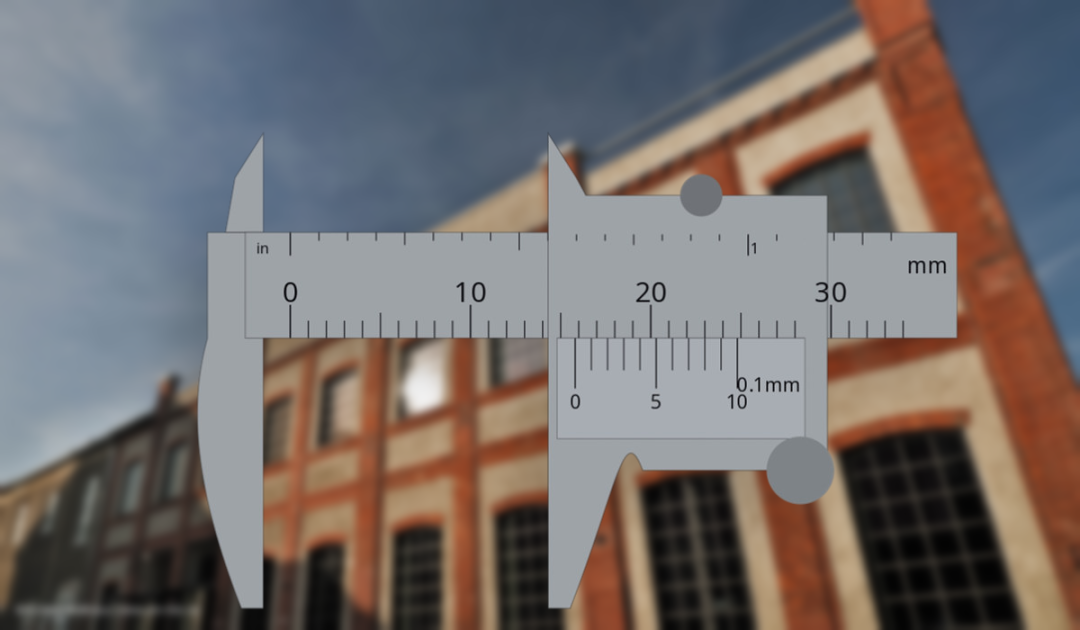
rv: mm 15.8
